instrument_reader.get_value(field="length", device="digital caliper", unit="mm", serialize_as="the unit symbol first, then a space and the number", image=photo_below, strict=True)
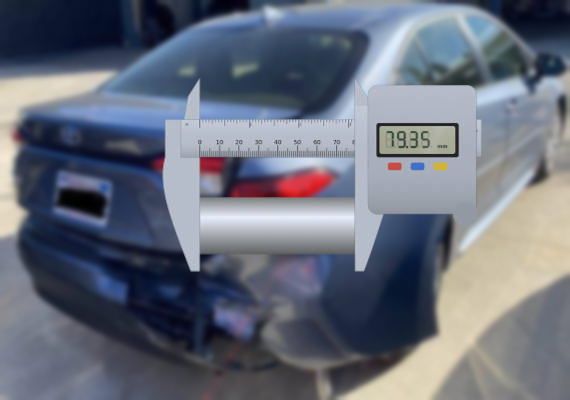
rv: mm 79.35
